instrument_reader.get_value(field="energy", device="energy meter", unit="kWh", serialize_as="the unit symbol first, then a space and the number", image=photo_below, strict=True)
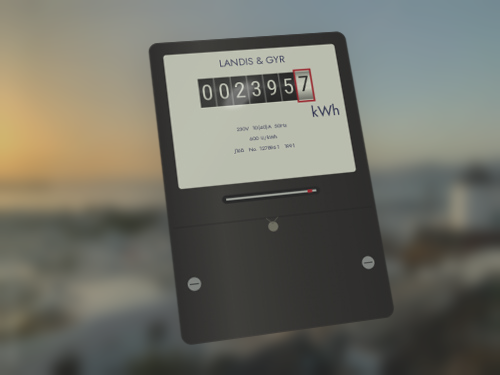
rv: kWh 2395.7
